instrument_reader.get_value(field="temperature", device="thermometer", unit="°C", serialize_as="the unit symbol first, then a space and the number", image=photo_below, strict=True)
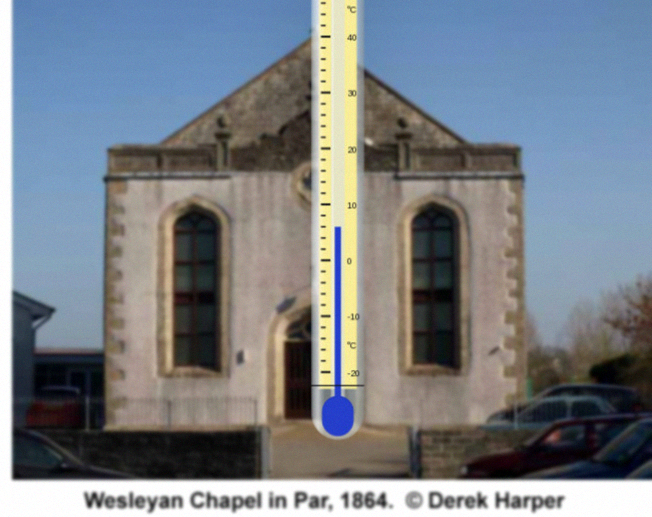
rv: °C 6
